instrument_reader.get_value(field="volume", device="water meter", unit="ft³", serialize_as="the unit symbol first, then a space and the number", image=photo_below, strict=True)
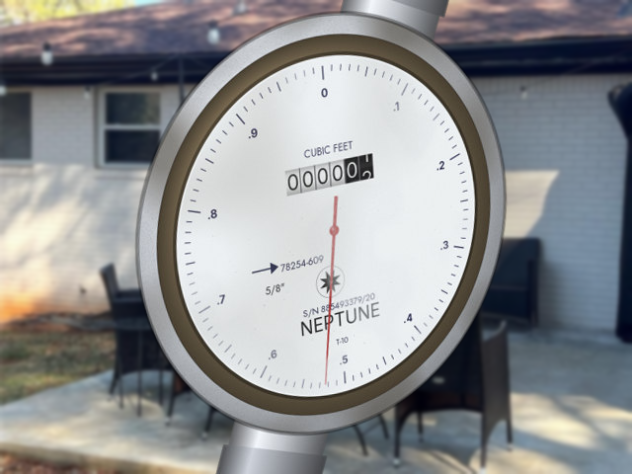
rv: ft³ 1.52
